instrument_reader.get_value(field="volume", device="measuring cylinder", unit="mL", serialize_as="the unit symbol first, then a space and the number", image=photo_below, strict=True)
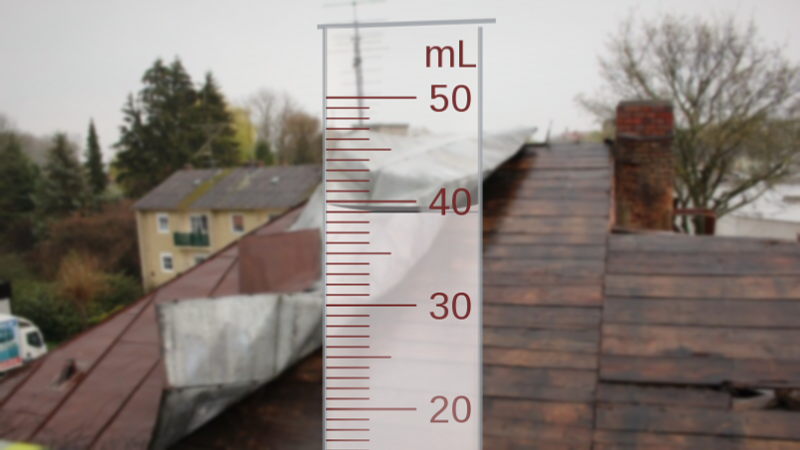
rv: mL 39
